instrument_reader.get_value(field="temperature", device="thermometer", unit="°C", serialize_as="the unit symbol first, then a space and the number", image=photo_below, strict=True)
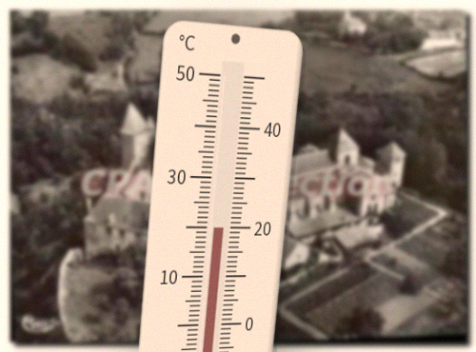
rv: °C 20
